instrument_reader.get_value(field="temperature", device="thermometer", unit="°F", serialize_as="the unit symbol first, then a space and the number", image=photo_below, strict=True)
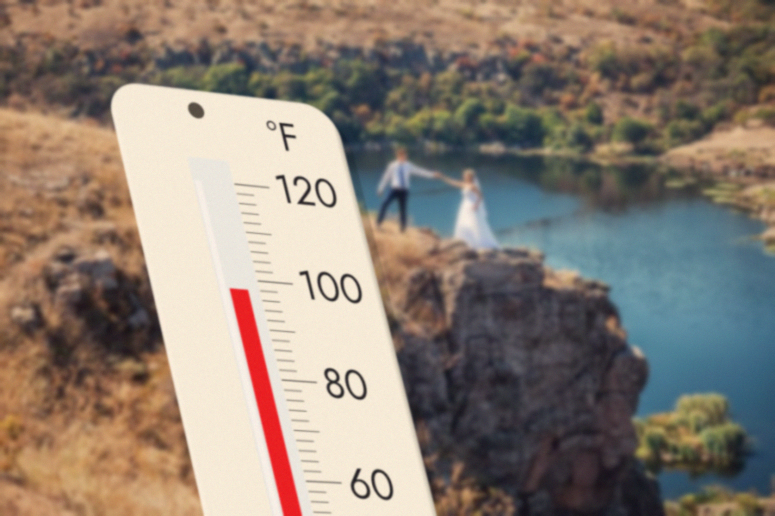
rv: °F 98
